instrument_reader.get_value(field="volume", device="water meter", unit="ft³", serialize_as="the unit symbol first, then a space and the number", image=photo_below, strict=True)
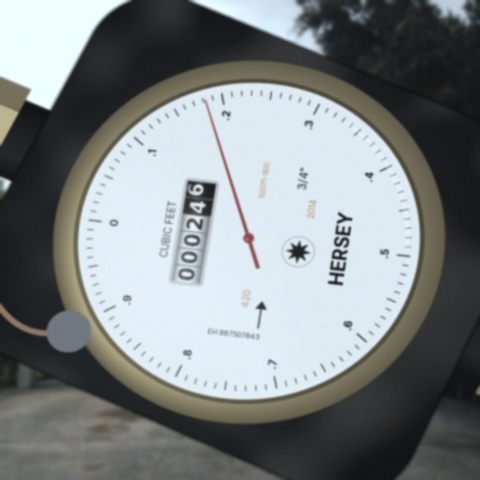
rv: ft³ 246.18
